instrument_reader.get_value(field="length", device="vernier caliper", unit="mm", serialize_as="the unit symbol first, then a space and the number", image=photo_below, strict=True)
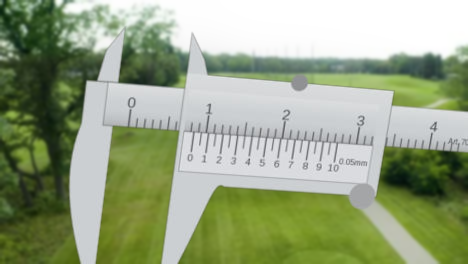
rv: mm 8.4
